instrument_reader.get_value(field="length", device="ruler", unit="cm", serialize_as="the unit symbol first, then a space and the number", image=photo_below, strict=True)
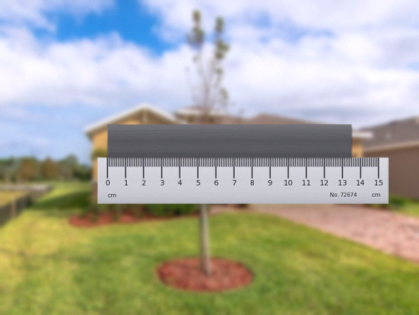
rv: cm 13.5
